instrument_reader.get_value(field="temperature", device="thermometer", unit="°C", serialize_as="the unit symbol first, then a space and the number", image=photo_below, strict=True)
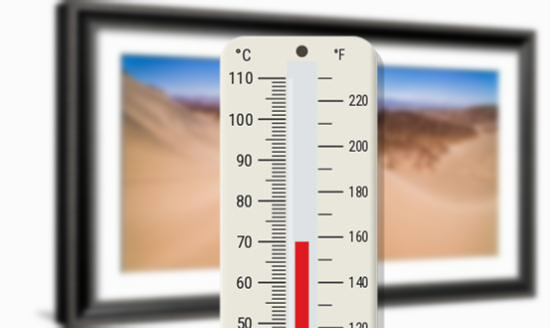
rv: °C 70
